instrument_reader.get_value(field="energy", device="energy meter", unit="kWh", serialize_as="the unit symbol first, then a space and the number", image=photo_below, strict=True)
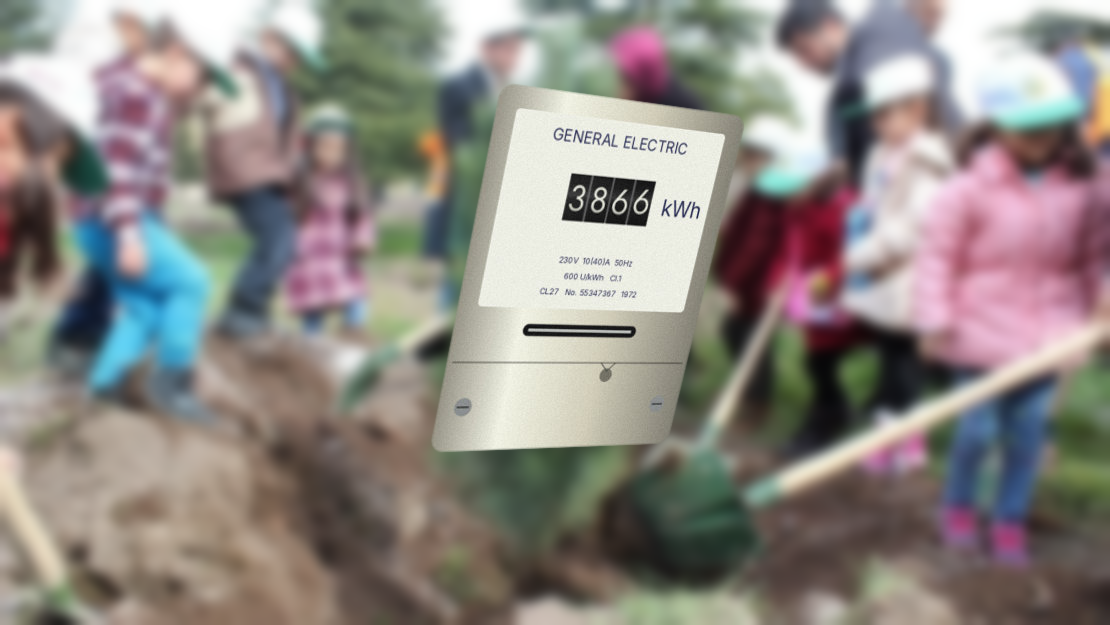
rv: kWh 3866
